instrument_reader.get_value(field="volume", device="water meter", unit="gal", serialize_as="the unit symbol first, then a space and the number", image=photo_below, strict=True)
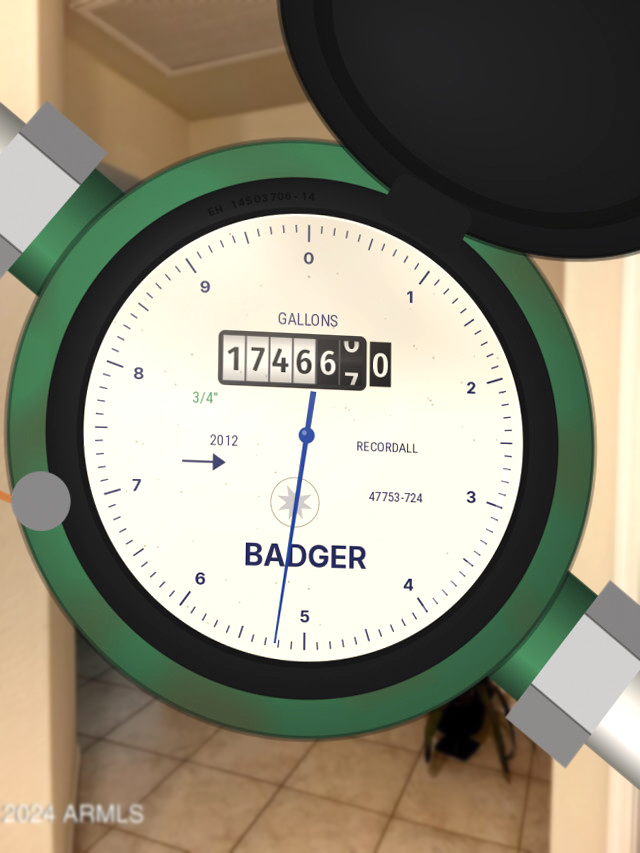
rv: gal 1746665.2
